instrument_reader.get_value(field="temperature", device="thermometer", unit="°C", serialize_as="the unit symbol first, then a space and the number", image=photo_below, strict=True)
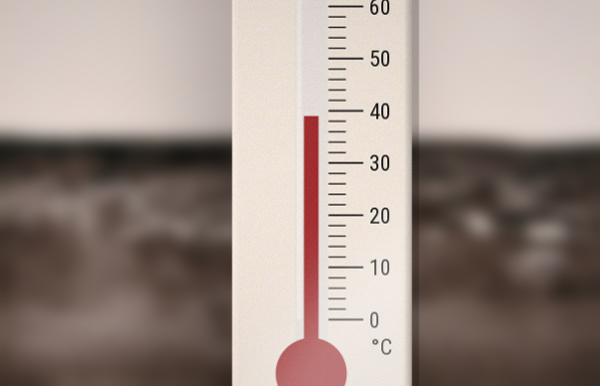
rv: °C 39
